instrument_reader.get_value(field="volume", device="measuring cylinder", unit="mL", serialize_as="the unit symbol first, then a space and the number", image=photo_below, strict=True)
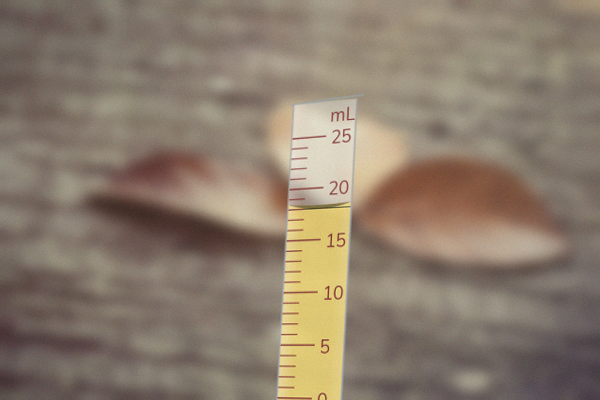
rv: mL 18
